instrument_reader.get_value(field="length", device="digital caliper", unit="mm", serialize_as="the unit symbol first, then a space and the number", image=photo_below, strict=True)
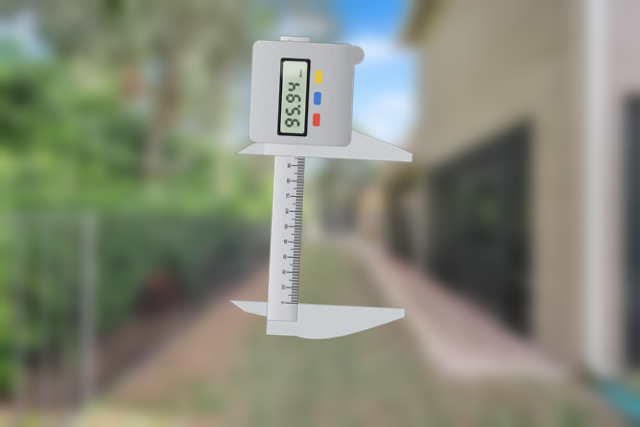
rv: mm 95.94
